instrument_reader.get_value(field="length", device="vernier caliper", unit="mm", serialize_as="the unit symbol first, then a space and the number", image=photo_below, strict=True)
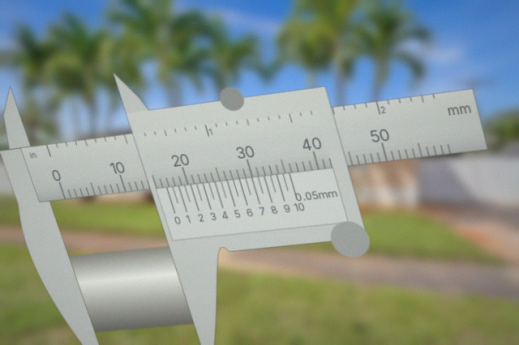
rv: mm 16.6
